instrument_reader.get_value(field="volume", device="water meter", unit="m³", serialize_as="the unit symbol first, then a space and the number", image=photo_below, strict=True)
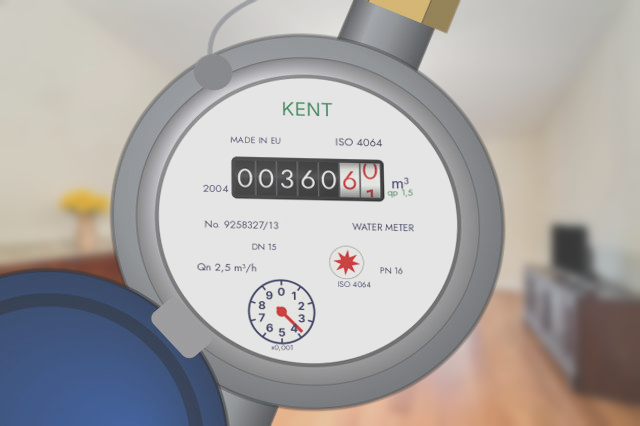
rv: m³ 360.603
